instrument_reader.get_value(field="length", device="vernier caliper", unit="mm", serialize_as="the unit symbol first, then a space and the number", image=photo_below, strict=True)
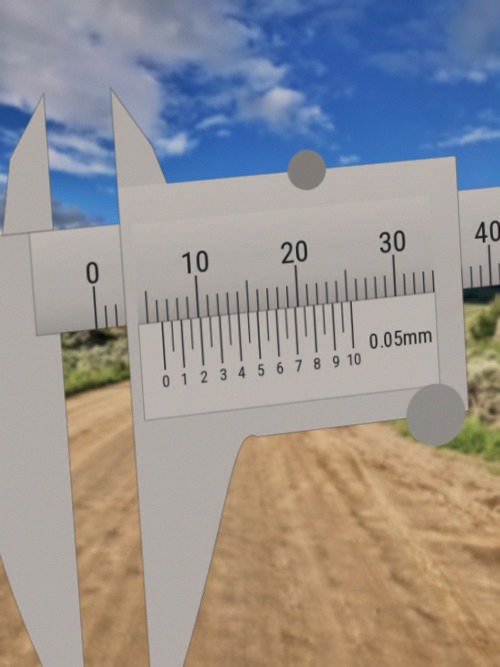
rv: mm 6.4
